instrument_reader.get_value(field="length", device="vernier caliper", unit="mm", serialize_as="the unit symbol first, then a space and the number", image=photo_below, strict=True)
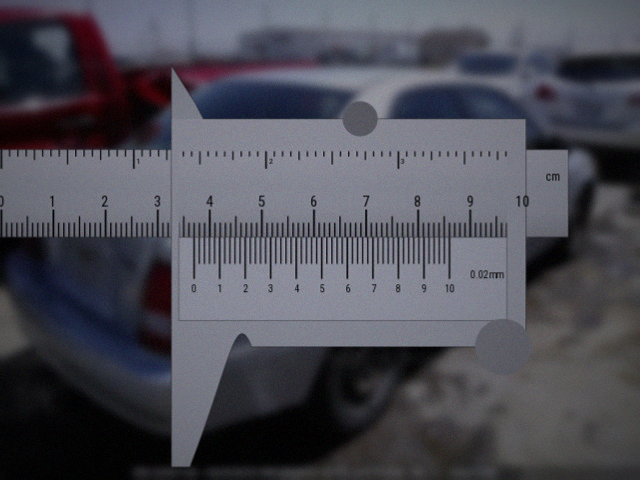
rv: mm 37.0
